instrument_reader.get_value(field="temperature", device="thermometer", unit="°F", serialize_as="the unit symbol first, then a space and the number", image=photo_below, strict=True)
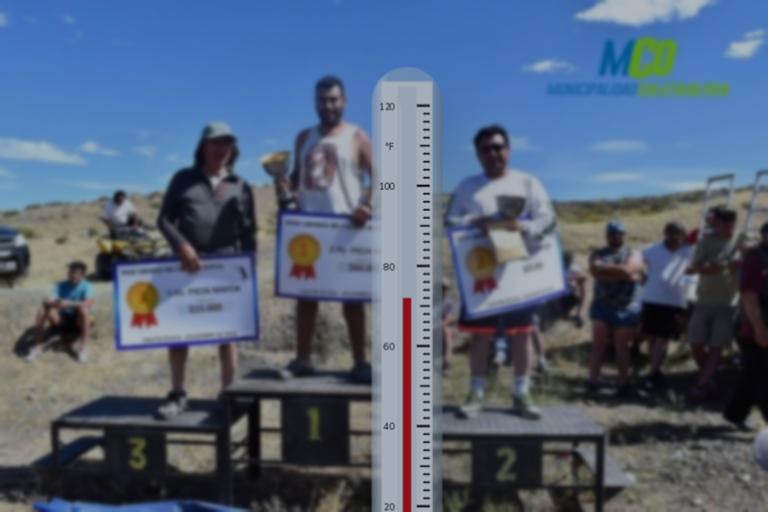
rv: °F 72
